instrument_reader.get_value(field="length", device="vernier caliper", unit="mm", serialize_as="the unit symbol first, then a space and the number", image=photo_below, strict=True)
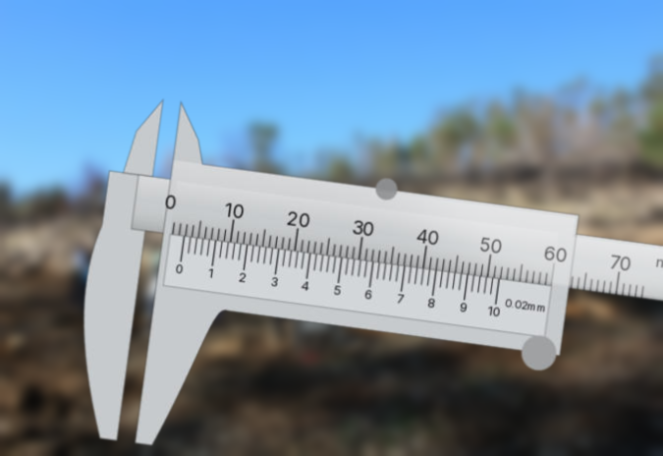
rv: mm 2.8
